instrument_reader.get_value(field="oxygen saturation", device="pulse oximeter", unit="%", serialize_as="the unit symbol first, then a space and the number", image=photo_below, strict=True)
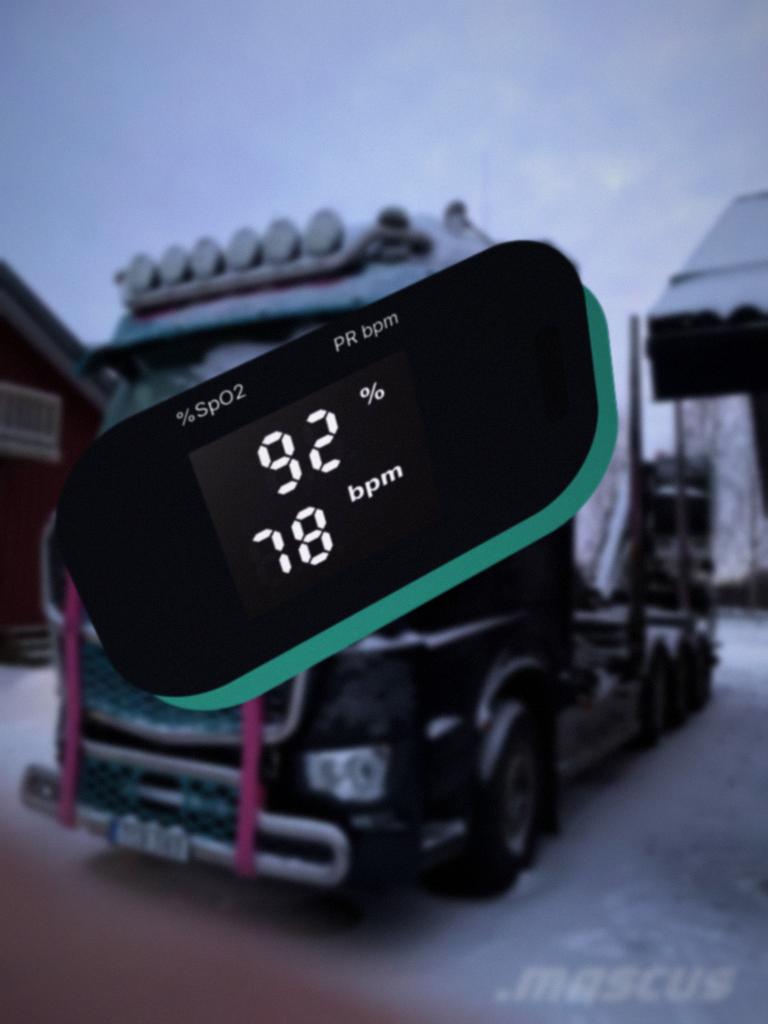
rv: % 92
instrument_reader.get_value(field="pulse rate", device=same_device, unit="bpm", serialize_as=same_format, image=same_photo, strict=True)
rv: bpm 78
